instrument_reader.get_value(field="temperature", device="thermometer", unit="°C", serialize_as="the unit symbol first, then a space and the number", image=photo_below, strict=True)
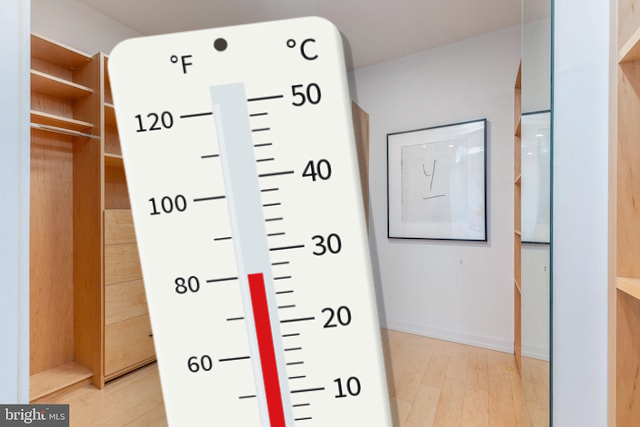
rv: °C 27
